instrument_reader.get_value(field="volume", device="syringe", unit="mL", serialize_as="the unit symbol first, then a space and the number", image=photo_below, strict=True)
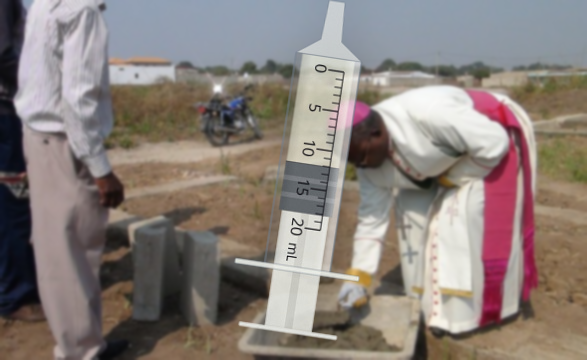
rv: mL 12
